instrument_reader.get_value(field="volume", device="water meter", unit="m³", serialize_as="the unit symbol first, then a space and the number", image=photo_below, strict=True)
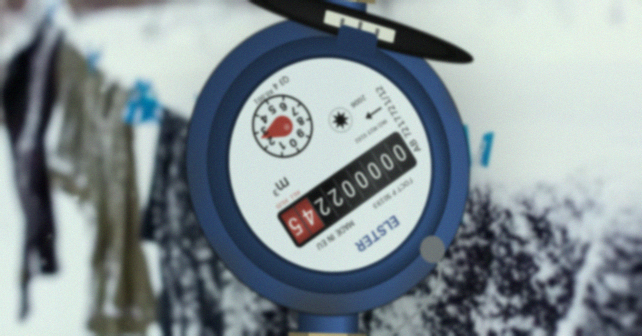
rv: m³ 22.452
